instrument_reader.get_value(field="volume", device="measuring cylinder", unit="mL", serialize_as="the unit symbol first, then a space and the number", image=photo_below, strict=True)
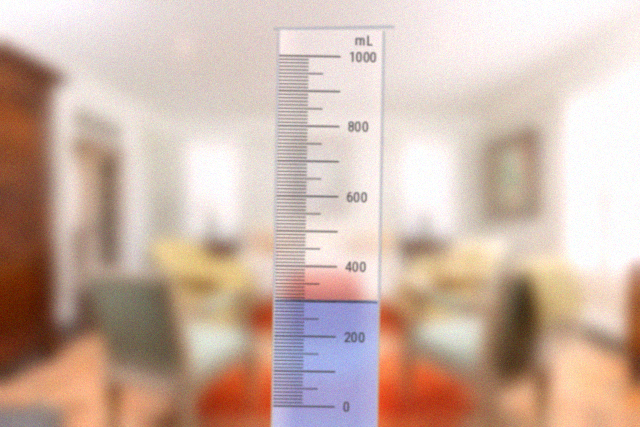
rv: mL 300
